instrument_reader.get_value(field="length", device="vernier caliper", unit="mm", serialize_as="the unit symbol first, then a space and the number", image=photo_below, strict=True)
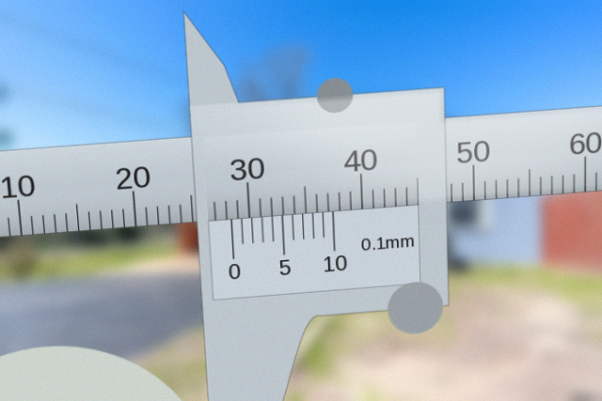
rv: mm 28.4
